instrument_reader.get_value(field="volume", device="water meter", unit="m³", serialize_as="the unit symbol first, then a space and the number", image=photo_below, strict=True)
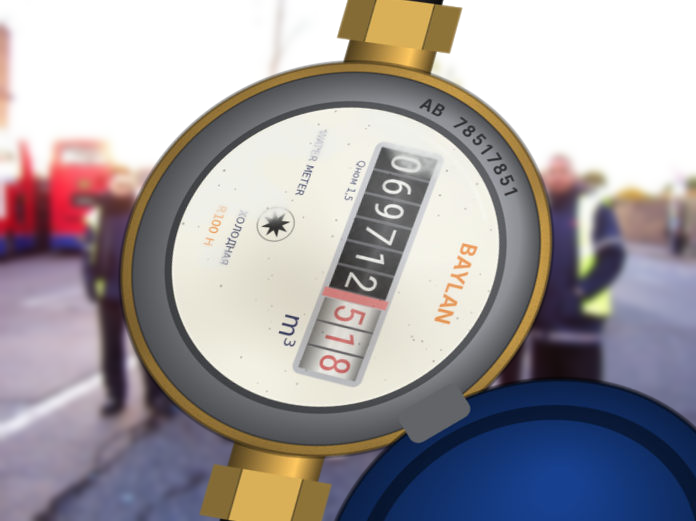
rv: m³ 69712.518
